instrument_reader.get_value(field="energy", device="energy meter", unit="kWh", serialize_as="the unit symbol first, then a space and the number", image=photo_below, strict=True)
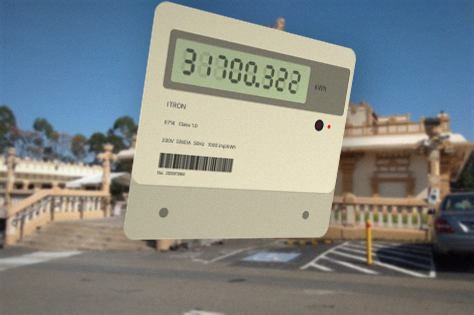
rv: kWh 31700.322
